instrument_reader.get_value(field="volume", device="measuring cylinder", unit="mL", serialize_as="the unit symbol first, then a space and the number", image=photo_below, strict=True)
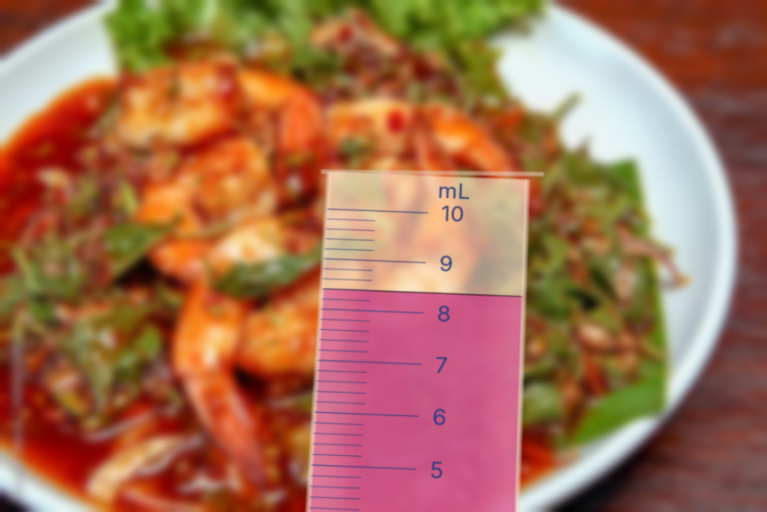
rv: mL 8.4
